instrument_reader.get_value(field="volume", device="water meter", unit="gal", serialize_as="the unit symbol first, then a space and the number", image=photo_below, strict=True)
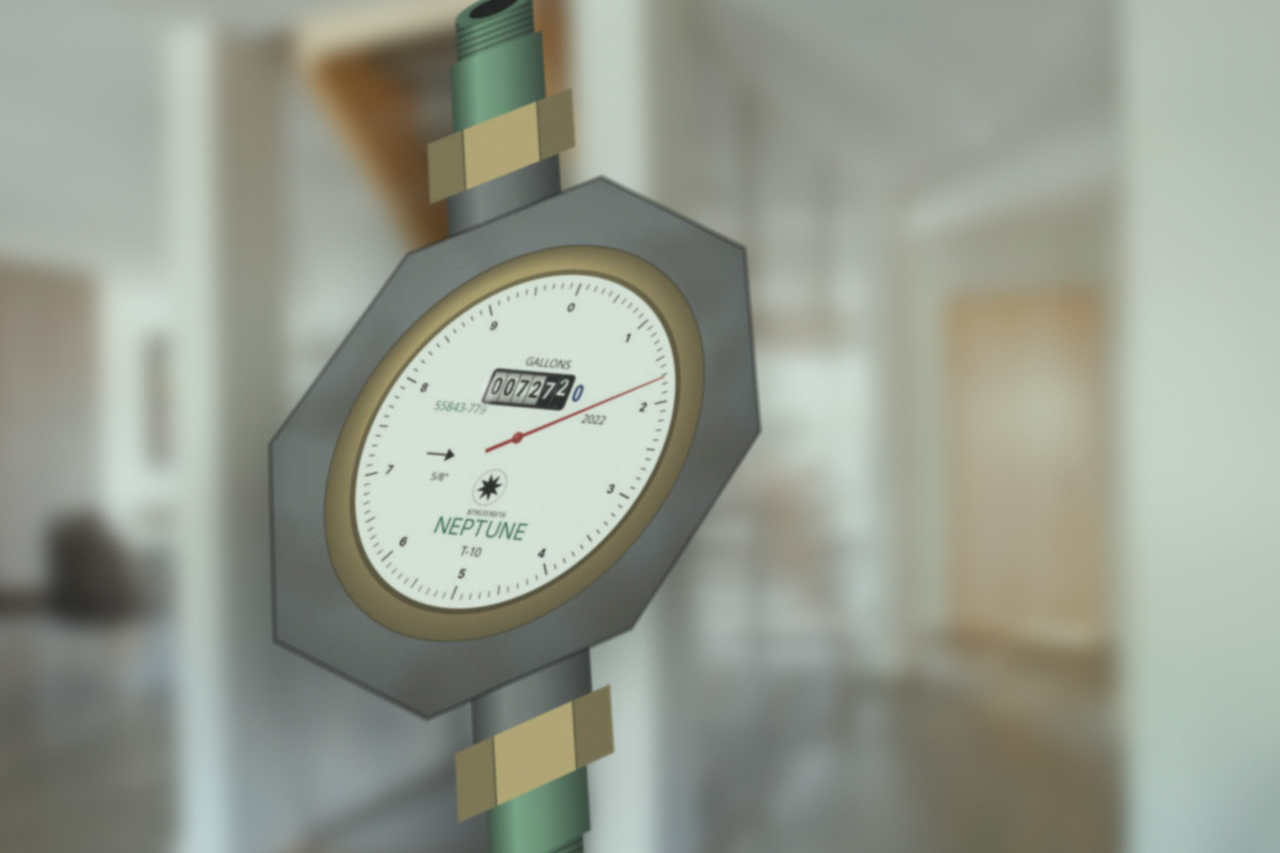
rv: gal 72721.7
